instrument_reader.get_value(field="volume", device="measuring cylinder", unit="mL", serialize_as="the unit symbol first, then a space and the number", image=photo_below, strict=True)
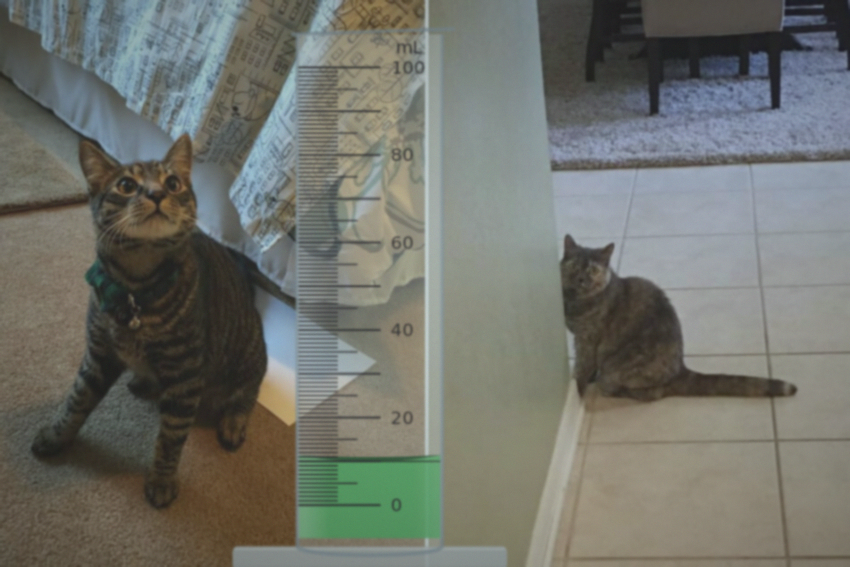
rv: mL 10
